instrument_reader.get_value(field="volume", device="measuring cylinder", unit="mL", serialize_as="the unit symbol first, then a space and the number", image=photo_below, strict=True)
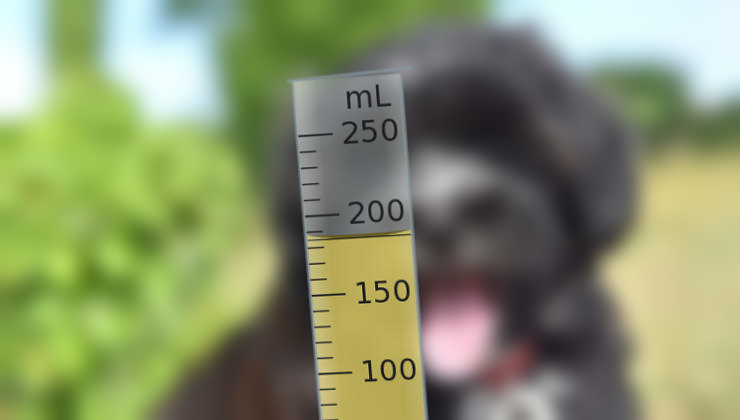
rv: mL 185
